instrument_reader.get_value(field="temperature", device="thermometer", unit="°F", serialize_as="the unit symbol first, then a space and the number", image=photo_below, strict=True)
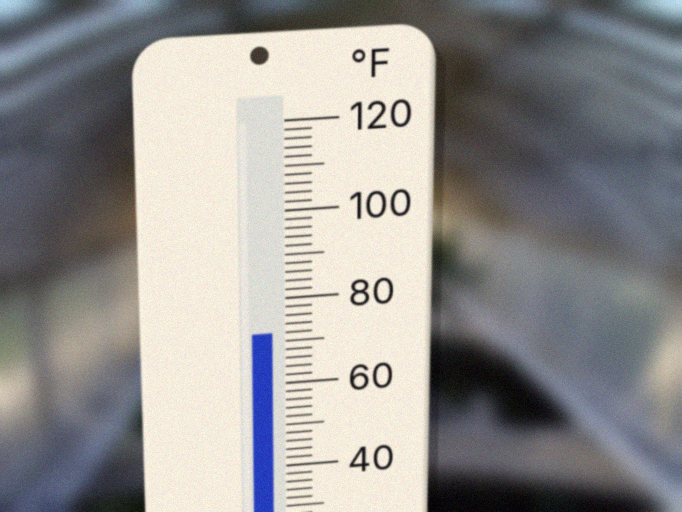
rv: °F 72
